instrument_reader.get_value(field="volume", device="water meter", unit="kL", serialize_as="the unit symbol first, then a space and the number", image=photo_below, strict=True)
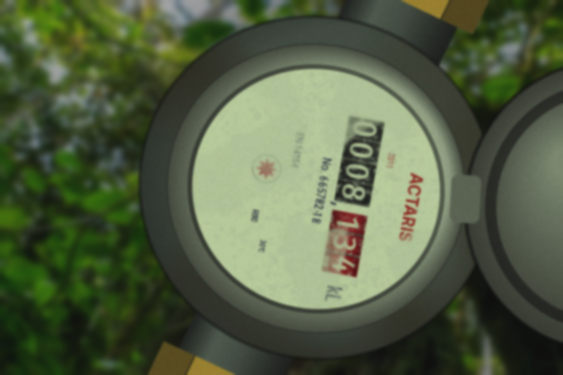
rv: kL 8.134
